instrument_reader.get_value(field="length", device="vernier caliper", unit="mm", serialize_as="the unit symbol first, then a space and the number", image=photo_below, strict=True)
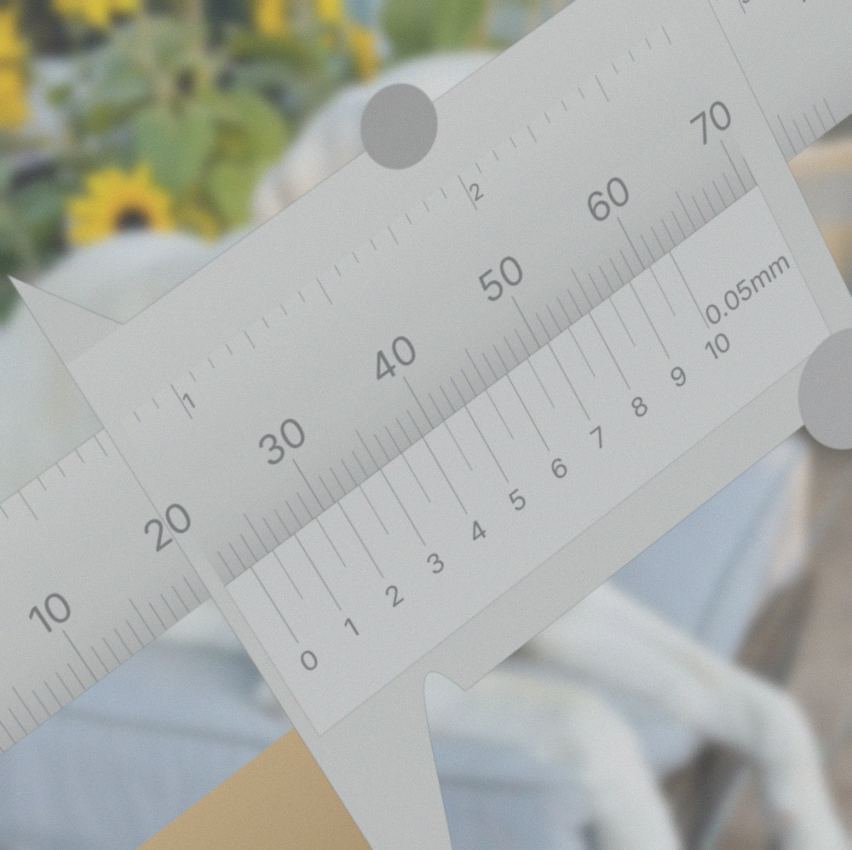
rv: mm 23.4
